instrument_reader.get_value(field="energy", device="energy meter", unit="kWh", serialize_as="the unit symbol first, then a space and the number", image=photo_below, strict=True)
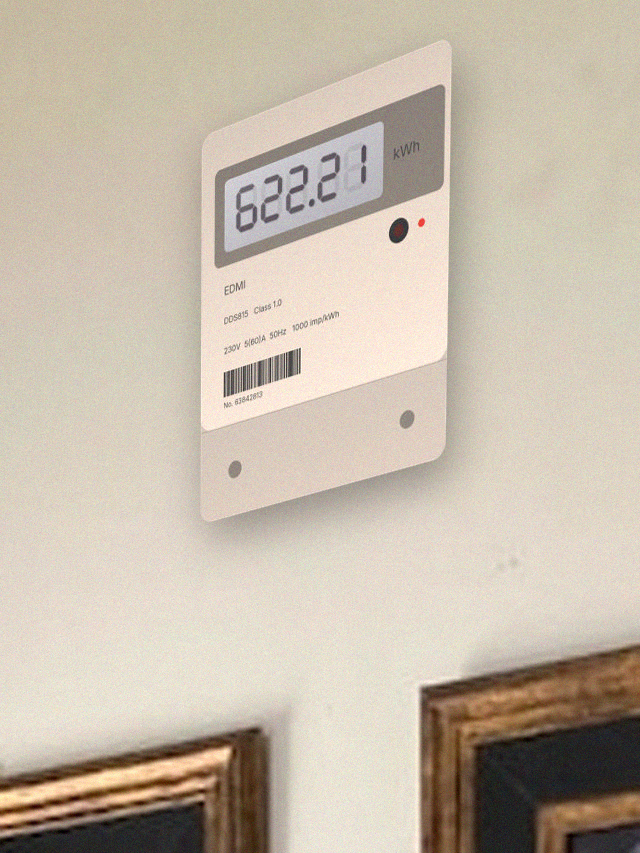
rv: kWh 622.21
